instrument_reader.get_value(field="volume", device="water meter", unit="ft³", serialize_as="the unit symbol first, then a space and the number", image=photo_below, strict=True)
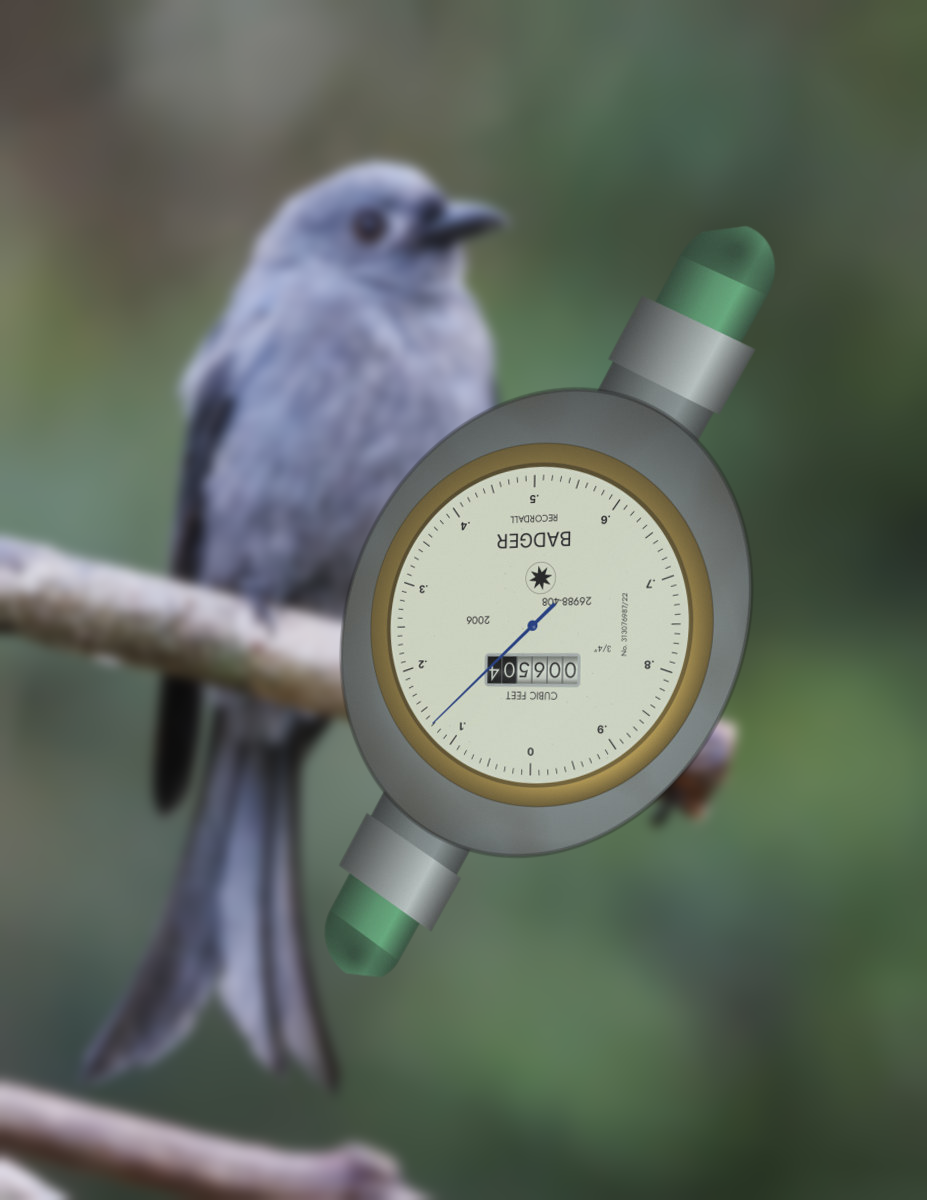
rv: ft³ 6504.13
